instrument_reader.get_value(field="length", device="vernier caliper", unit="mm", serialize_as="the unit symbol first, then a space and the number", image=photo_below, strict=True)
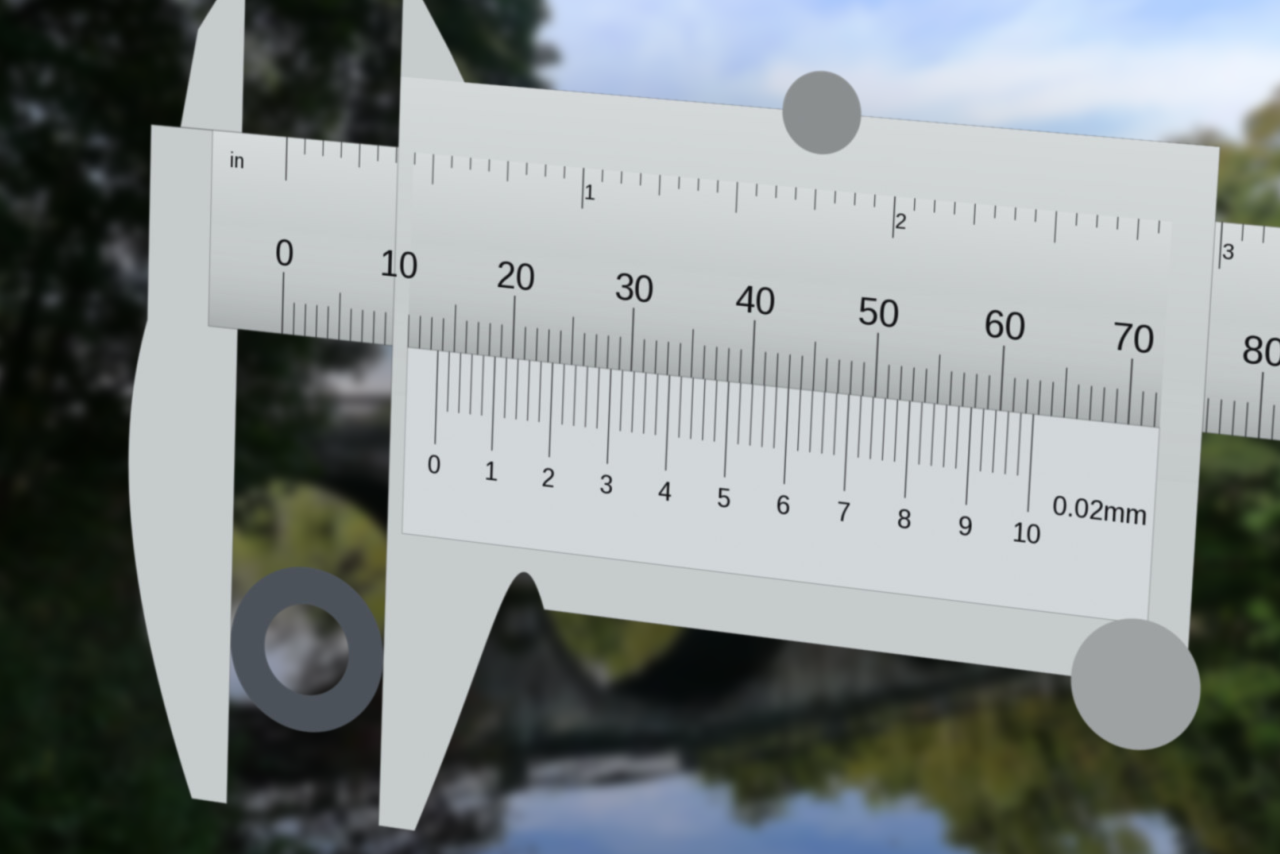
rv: mm 13.6
